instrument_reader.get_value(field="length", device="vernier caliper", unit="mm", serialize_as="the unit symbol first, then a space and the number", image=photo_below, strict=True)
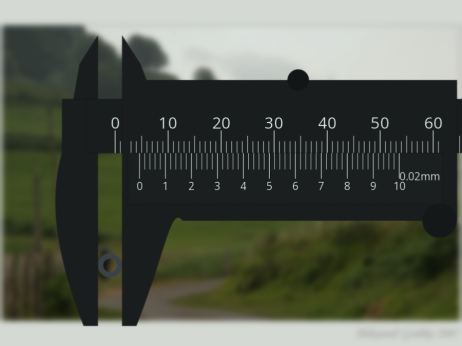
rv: mm 4.6
